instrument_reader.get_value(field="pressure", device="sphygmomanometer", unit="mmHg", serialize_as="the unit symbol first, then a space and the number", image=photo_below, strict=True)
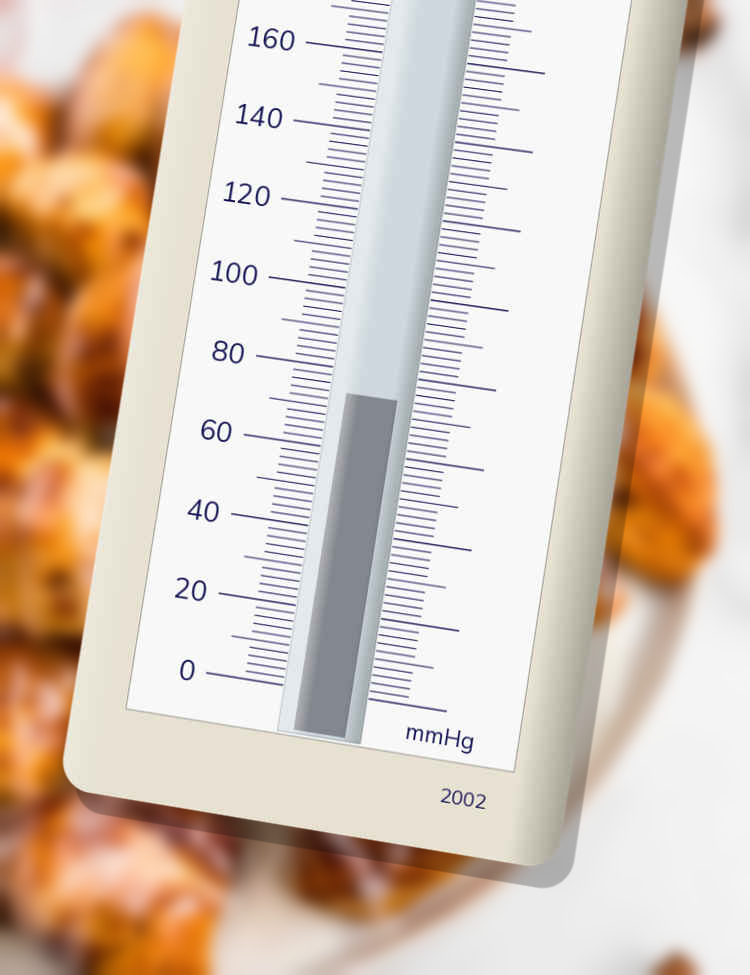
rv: mmHg 74
